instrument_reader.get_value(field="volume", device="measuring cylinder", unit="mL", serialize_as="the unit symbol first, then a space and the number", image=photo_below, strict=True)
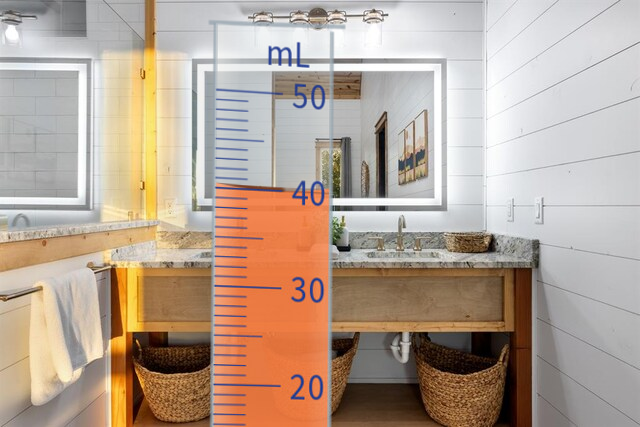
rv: mL 40
